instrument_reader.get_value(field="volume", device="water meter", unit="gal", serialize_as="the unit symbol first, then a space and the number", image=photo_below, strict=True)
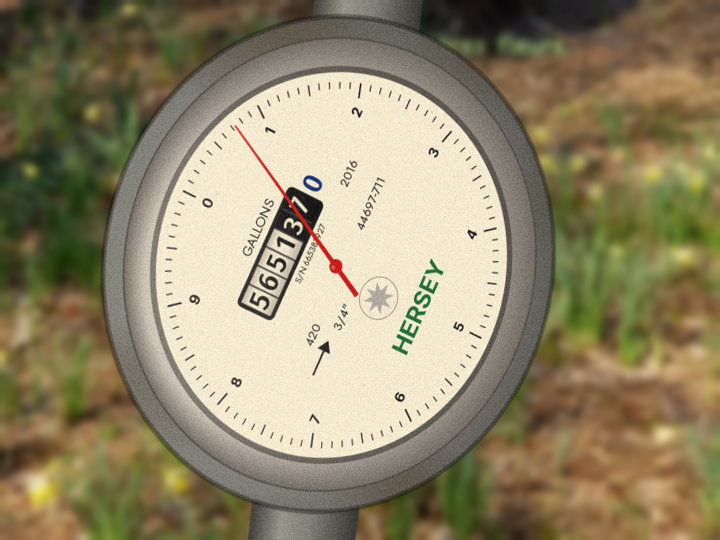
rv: gal 5651370.7
